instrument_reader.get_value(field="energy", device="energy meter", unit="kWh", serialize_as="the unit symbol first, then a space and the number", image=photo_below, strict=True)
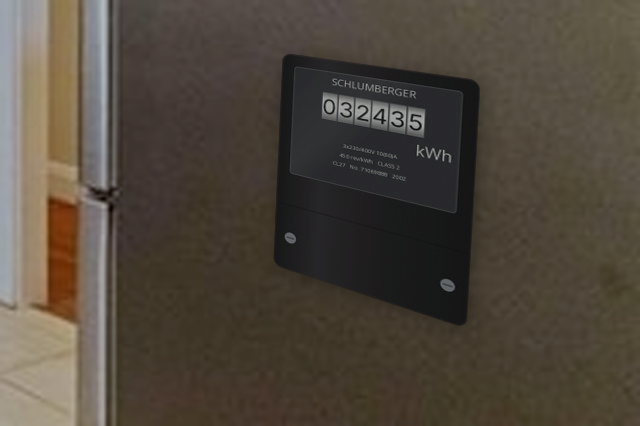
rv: kWh 32435
